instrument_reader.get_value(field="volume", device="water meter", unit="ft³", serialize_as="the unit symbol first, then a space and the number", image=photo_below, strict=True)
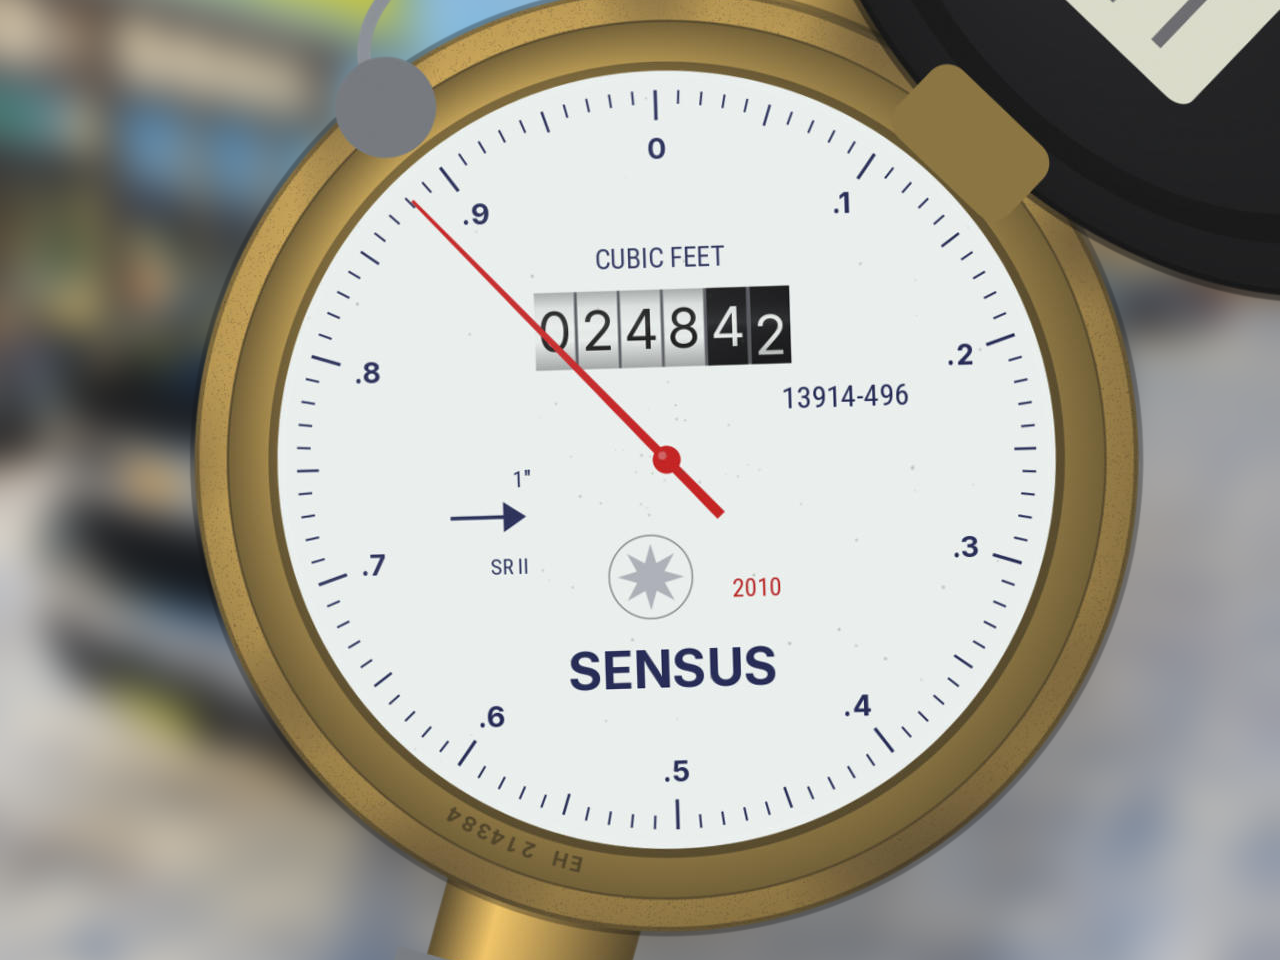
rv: ft³ 24841.88
